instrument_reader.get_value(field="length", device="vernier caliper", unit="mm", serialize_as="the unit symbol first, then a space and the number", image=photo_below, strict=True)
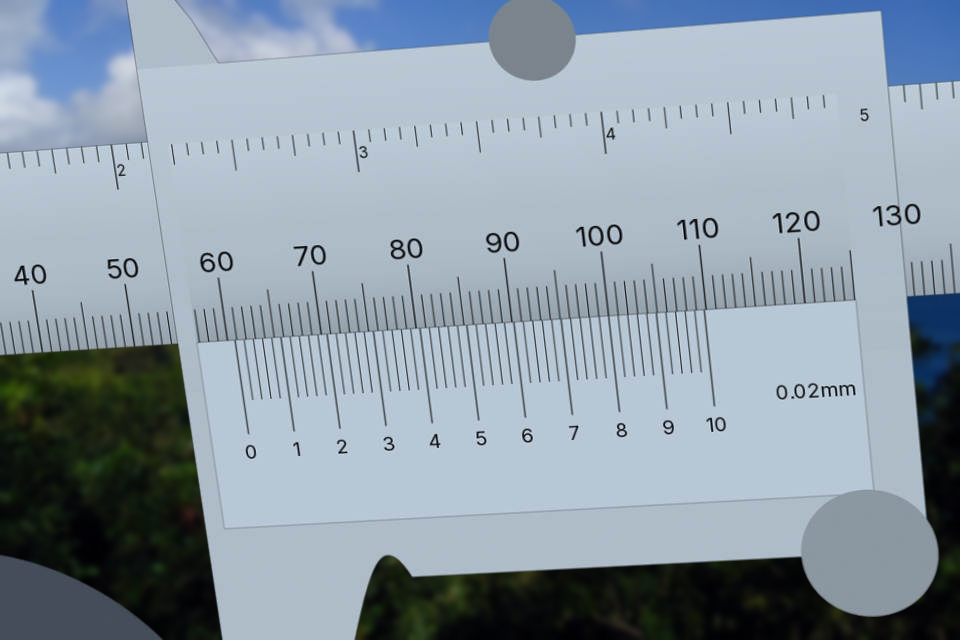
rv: mm 60.8
